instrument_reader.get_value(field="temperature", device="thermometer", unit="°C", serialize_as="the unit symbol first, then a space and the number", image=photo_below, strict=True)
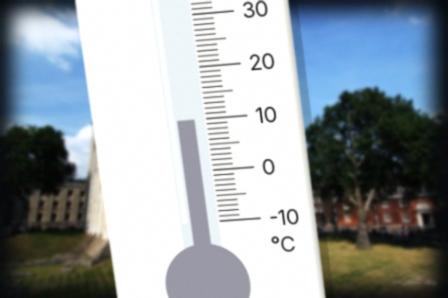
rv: °C 10
